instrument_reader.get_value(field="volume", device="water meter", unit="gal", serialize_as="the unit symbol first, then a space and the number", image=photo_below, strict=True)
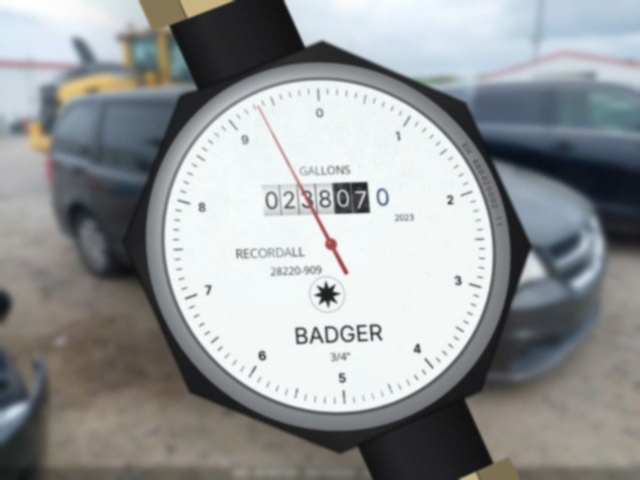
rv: gal 238069.3
